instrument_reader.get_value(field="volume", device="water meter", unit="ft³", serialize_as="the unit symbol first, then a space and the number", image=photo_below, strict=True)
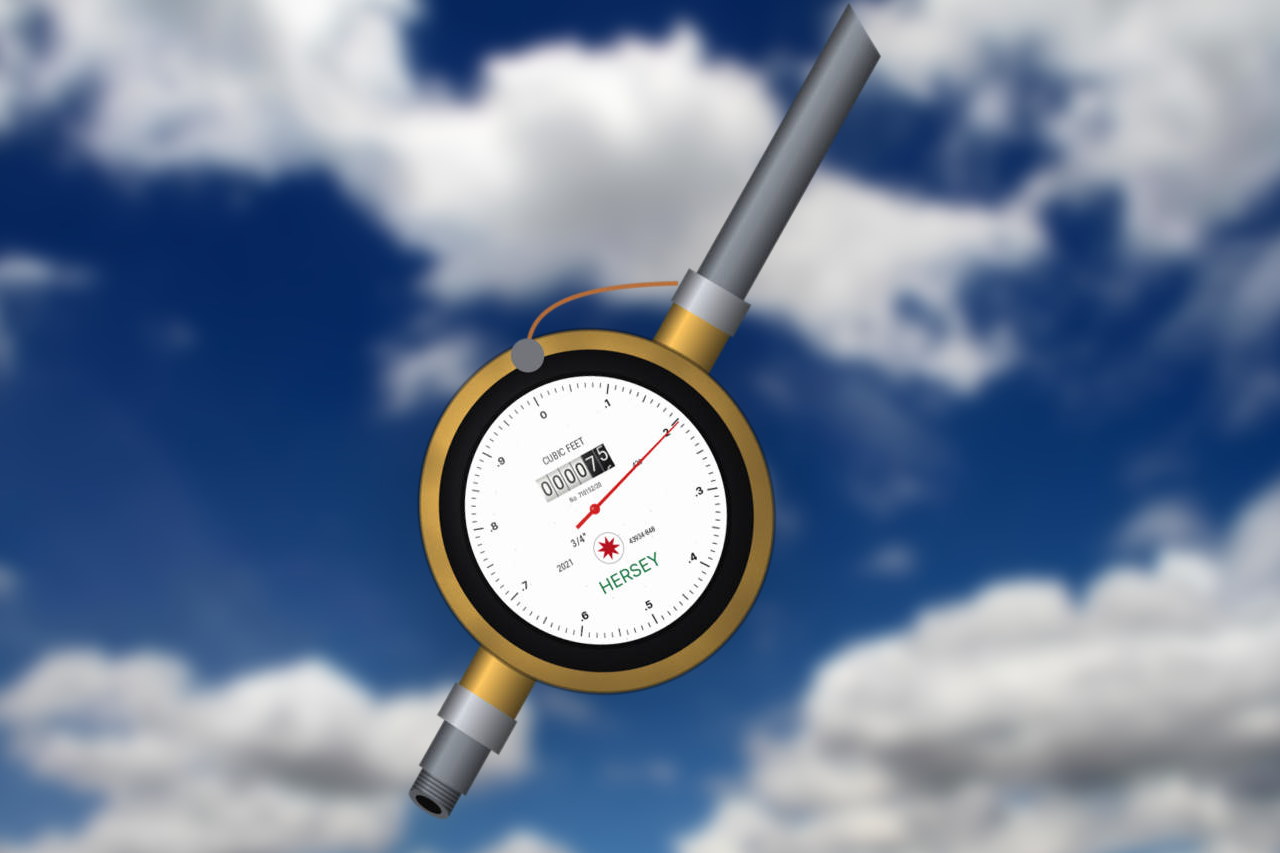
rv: ft³ 75.20
